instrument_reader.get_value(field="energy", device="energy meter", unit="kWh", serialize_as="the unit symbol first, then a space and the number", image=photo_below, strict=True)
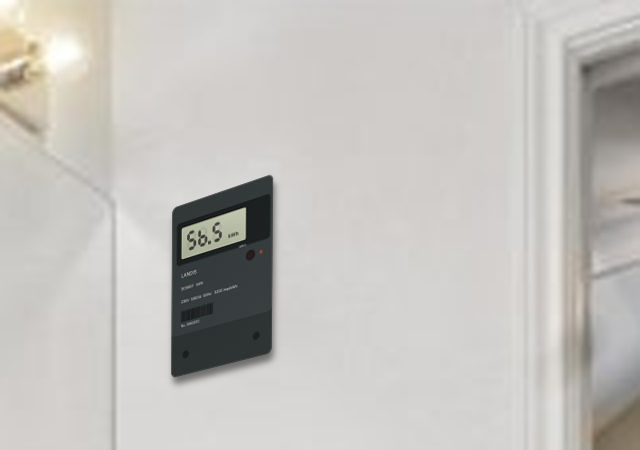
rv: kWh 56.5
